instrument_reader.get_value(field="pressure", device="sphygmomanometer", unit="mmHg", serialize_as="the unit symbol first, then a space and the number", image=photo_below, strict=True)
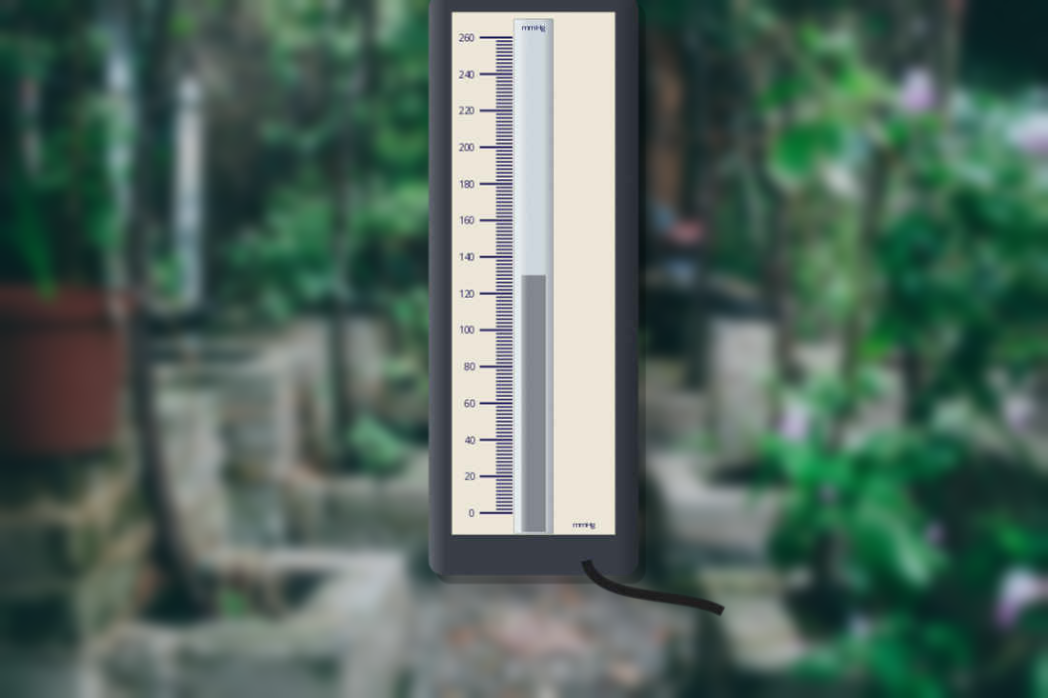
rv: mmHg 130
